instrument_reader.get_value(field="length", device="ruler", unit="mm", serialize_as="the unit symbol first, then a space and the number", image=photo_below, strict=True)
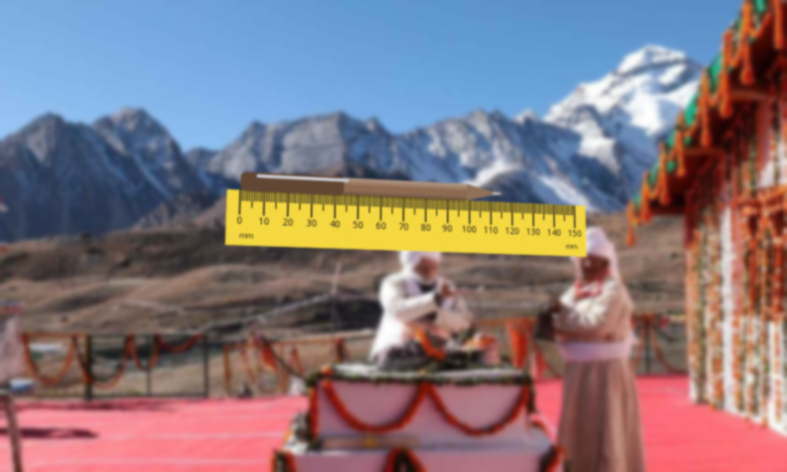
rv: mm 115
